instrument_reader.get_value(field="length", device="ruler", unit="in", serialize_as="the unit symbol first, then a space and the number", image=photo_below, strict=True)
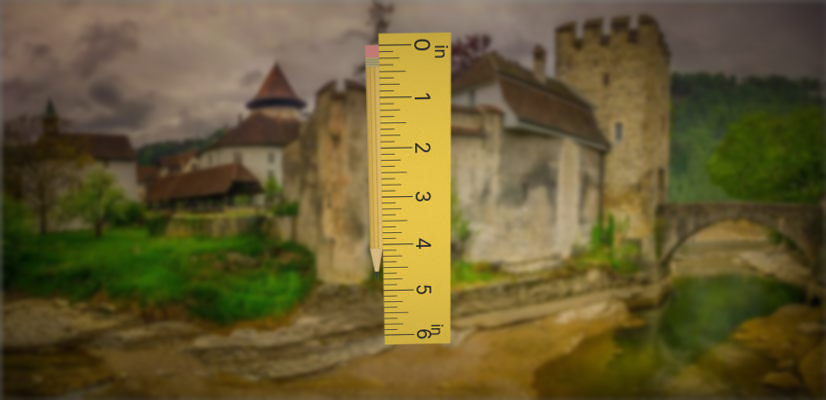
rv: in 4.75
